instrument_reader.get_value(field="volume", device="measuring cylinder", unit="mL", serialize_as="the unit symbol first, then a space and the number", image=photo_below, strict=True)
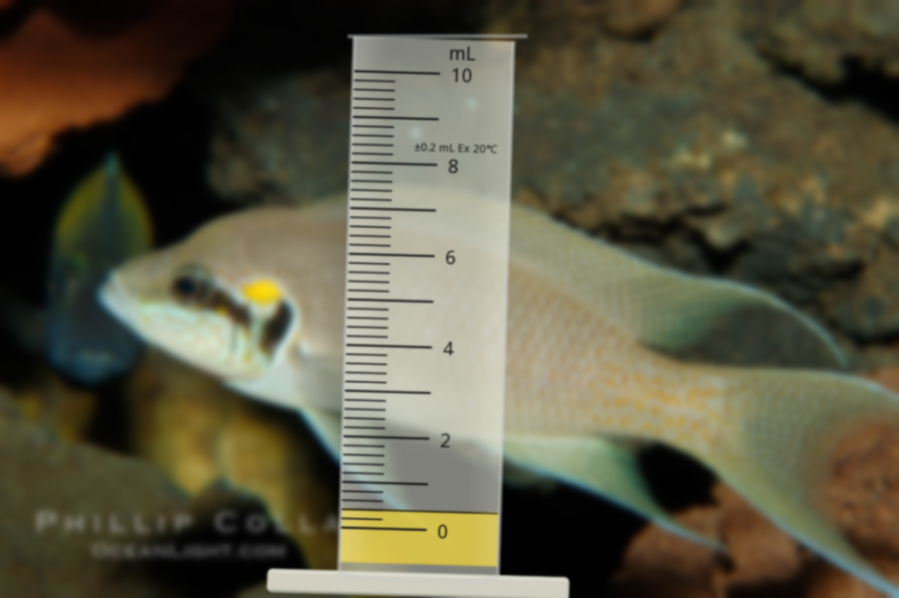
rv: mL 0.4
